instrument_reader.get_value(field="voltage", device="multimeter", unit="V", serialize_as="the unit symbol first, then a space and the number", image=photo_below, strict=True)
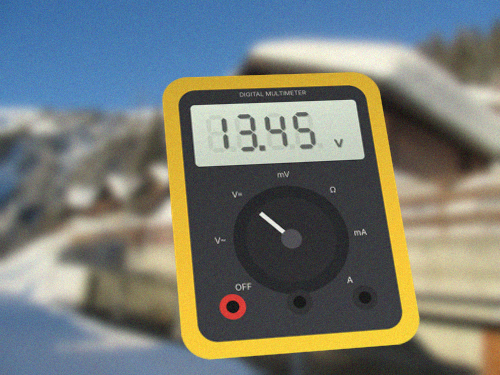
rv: V 13.45
